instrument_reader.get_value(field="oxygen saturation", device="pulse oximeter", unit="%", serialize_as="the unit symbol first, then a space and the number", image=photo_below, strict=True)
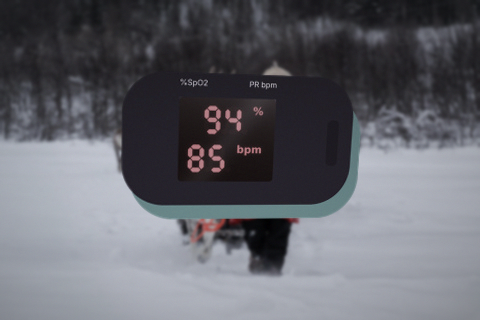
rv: % 94
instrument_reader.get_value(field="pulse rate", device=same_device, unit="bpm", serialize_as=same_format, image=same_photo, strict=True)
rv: bpm 85
